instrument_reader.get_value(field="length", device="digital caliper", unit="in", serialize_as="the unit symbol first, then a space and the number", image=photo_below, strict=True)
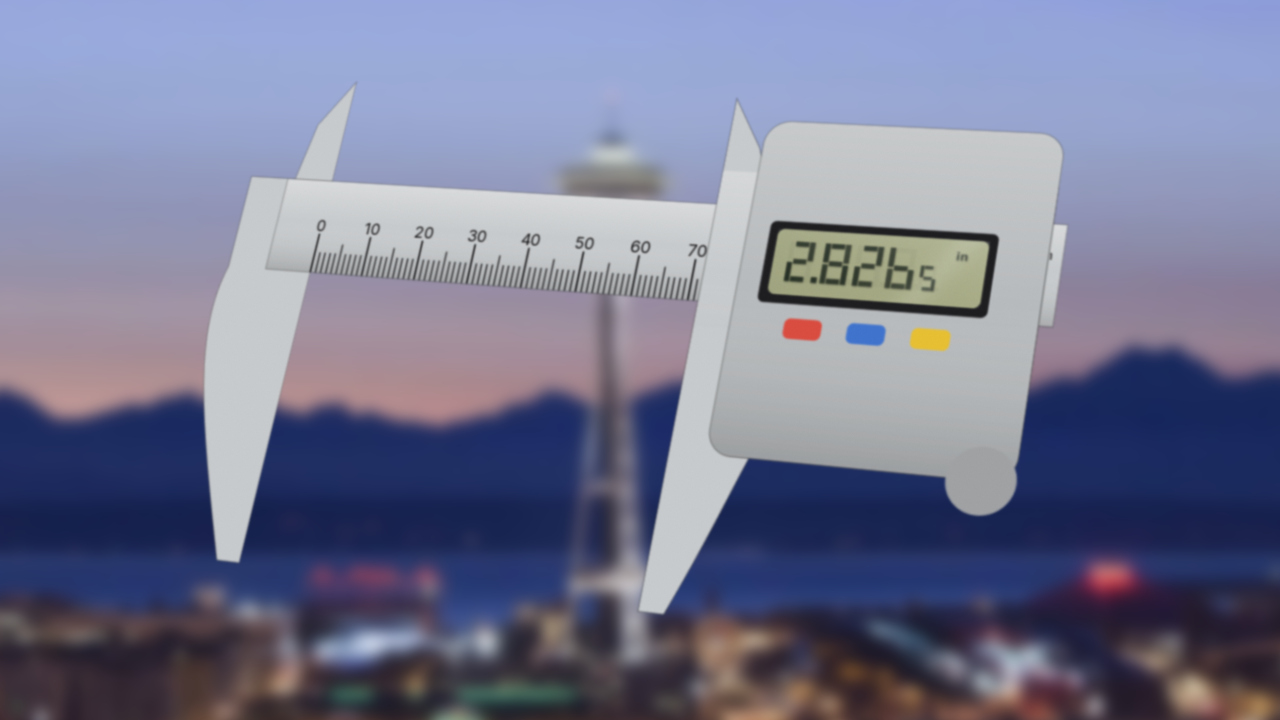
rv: in 2.8265
